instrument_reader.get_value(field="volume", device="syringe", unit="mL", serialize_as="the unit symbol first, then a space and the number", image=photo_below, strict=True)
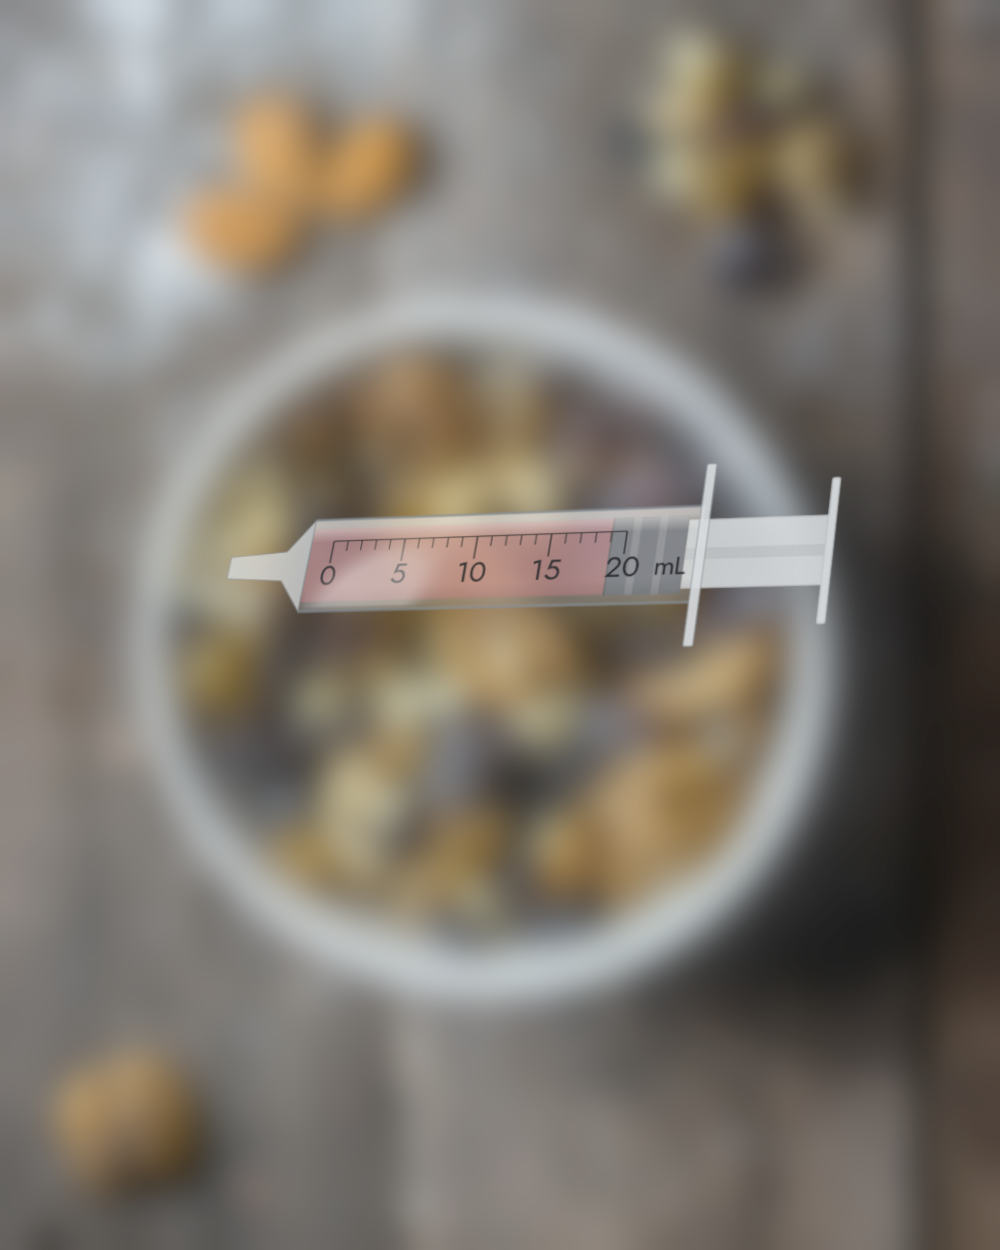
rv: mL 19
